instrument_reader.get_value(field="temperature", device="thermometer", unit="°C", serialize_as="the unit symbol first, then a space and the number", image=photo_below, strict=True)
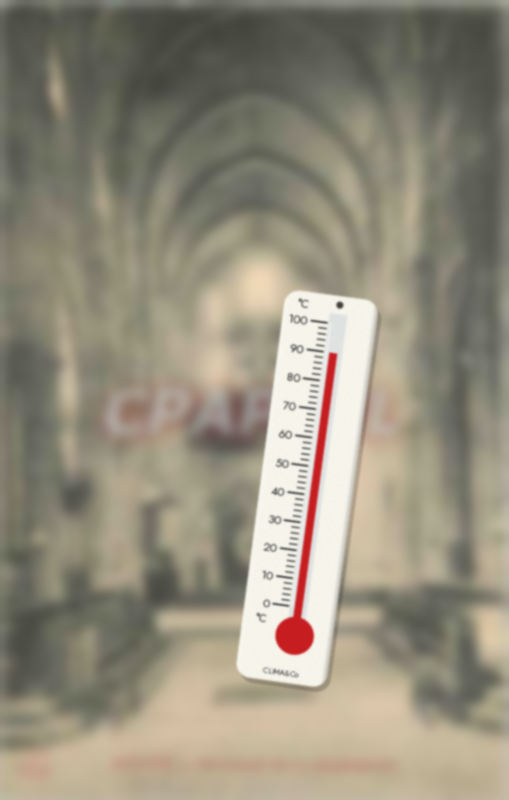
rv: °C 90
